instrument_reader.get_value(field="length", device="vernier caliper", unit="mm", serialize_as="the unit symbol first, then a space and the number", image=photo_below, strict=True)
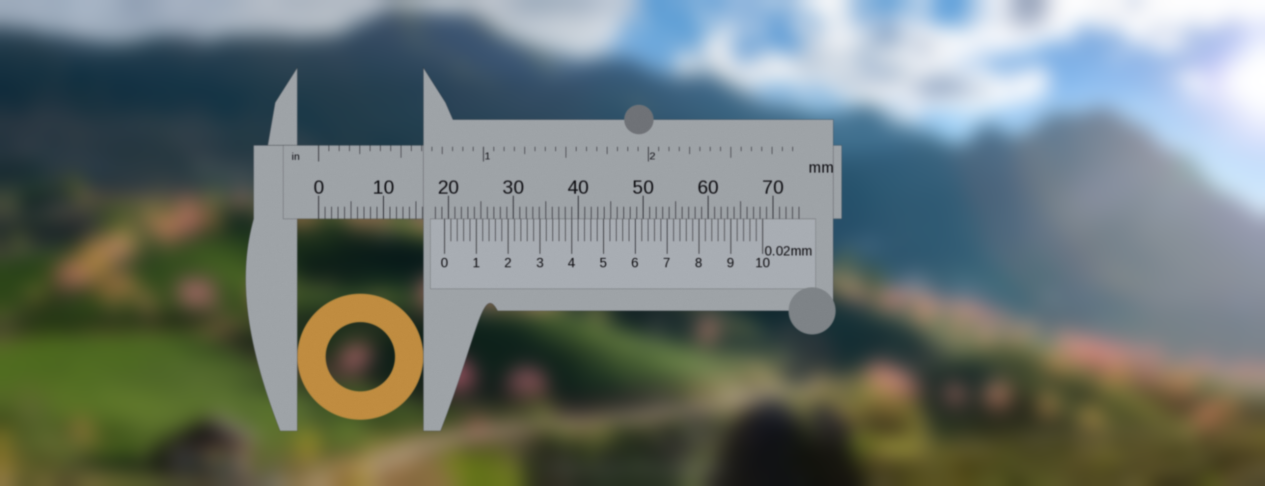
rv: mm 19.4
